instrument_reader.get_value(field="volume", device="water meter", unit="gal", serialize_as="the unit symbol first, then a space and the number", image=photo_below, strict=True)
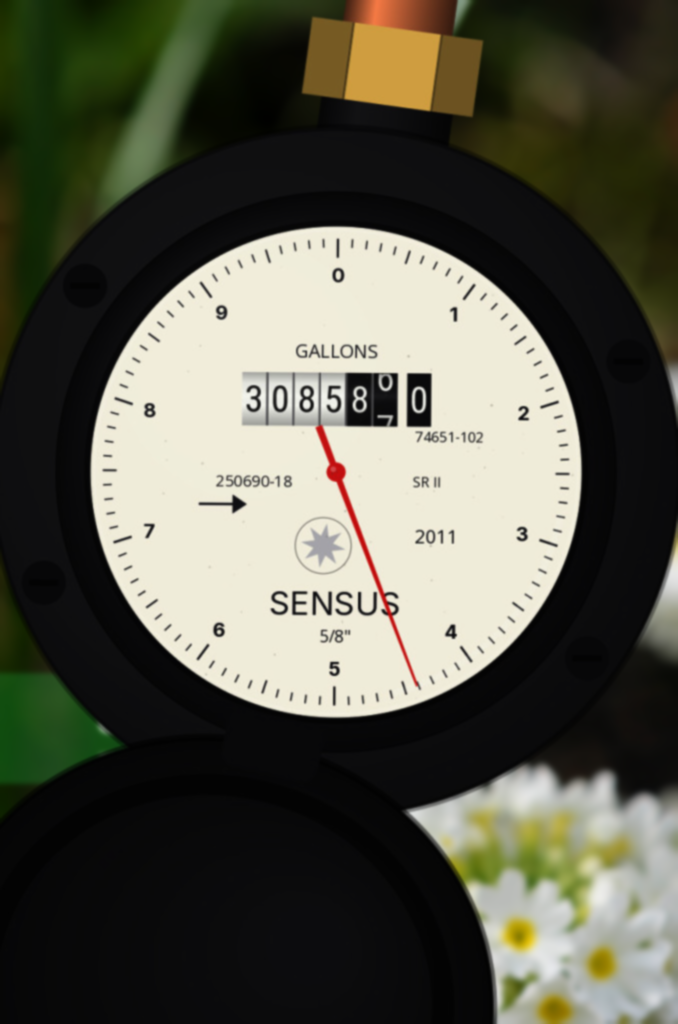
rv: gal 3085864.4
